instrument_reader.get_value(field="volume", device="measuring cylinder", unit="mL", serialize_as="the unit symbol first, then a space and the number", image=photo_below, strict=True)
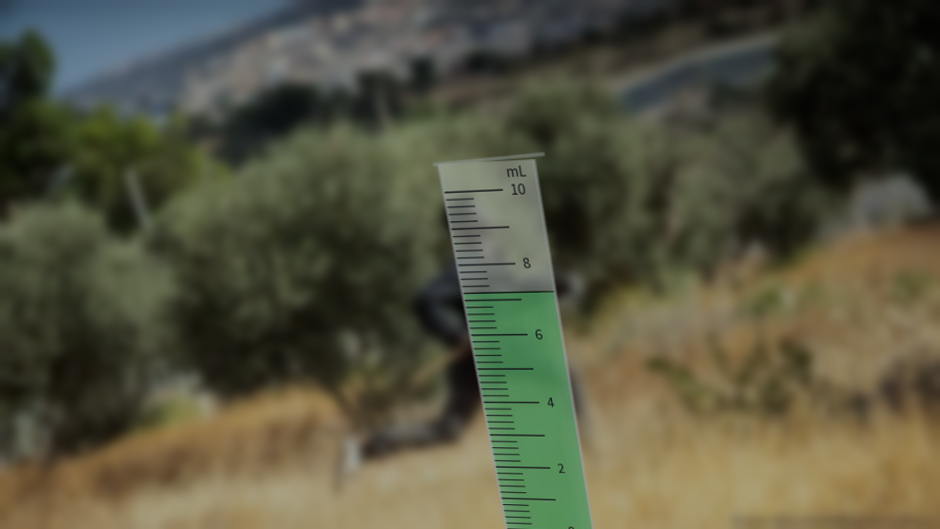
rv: mL 7.2
